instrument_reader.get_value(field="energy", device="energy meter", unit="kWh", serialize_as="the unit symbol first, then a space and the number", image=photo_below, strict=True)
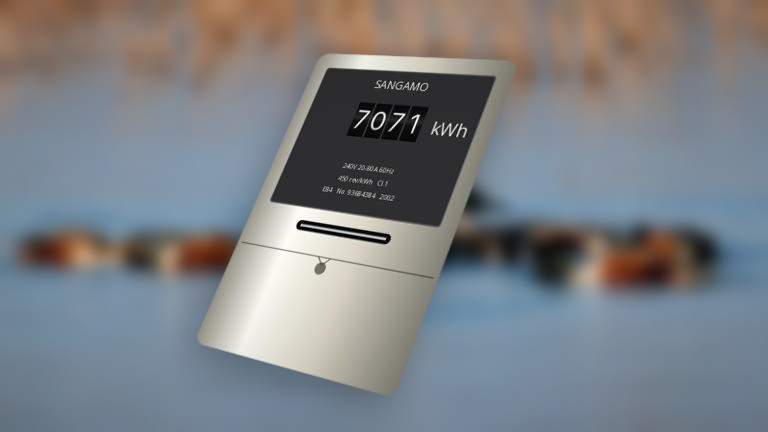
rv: kWh 7071
